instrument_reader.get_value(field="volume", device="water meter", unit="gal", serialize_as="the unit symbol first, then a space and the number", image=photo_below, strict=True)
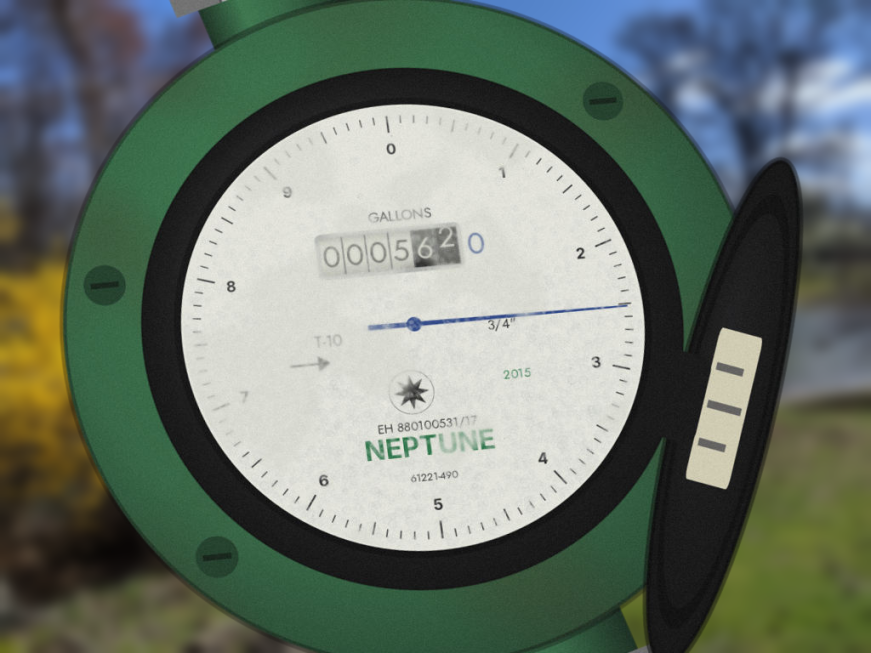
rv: gal 5622.5
